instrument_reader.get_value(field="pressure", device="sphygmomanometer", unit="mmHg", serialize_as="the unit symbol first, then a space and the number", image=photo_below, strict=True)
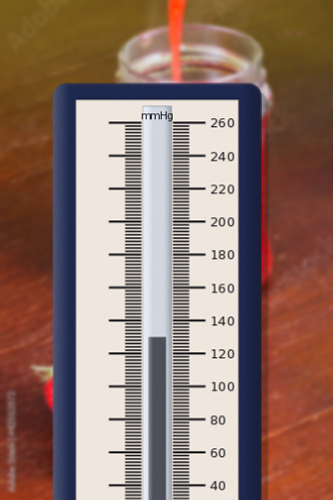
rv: mmHg 130
